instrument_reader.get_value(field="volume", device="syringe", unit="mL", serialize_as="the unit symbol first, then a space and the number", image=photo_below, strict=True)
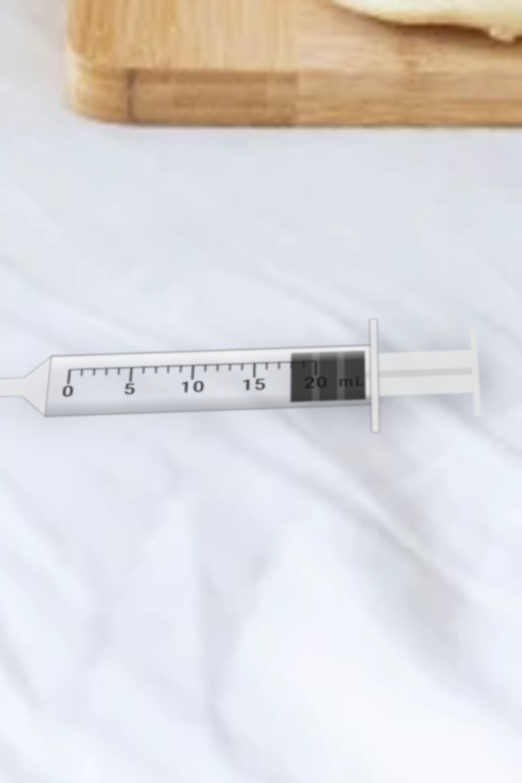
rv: mL 18
